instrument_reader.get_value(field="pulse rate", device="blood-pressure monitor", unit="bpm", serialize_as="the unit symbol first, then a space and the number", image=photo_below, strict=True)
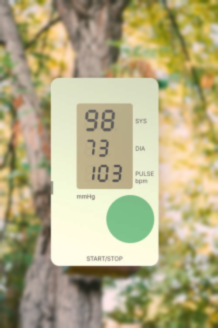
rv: bpm 103
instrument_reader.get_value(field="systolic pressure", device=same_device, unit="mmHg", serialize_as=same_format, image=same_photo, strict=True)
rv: mmHg 98
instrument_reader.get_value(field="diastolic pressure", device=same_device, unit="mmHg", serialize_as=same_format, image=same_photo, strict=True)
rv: mmHg 73
